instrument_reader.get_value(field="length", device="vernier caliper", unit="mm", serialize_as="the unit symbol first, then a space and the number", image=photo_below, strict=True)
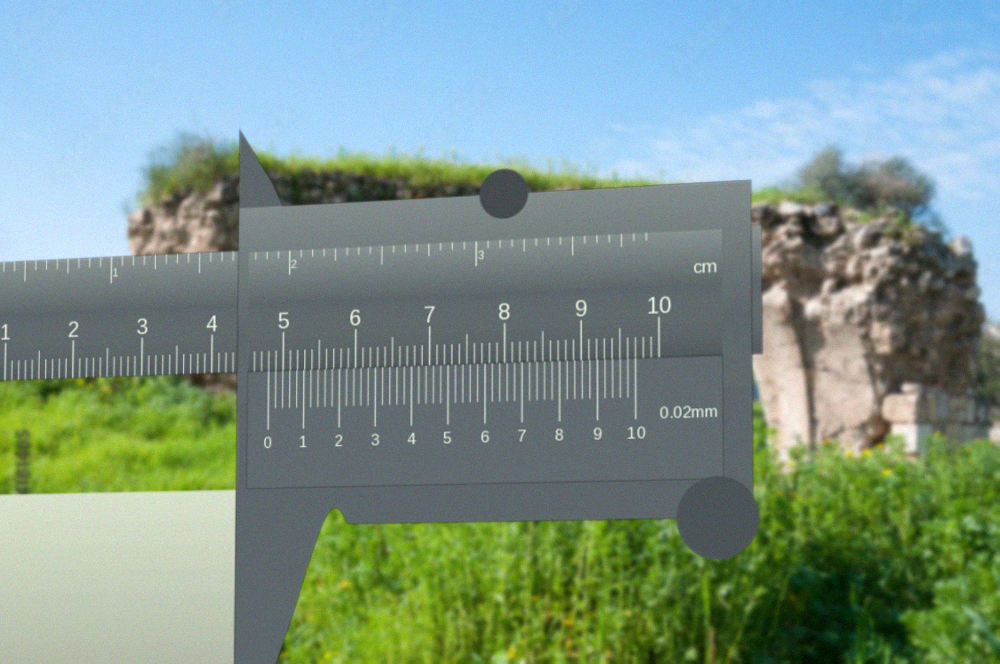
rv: mm 48.0
